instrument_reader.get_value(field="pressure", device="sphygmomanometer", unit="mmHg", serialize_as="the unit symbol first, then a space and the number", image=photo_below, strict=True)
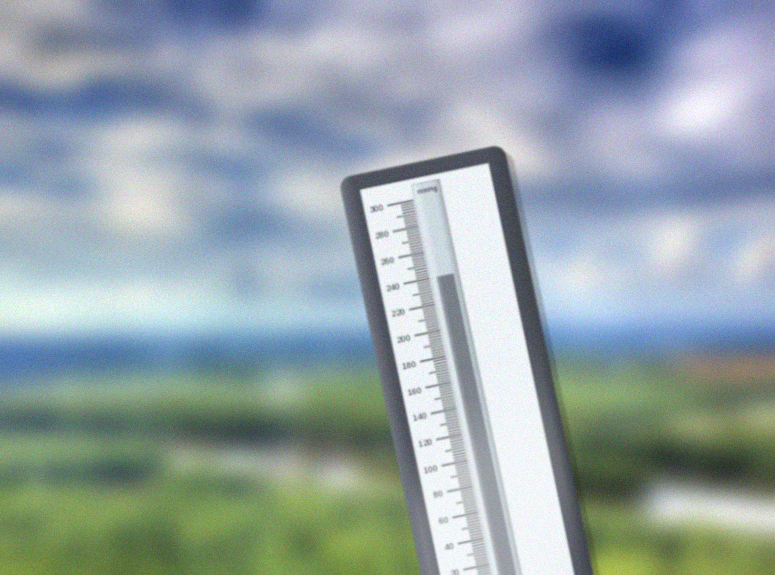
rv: mmHg 240
